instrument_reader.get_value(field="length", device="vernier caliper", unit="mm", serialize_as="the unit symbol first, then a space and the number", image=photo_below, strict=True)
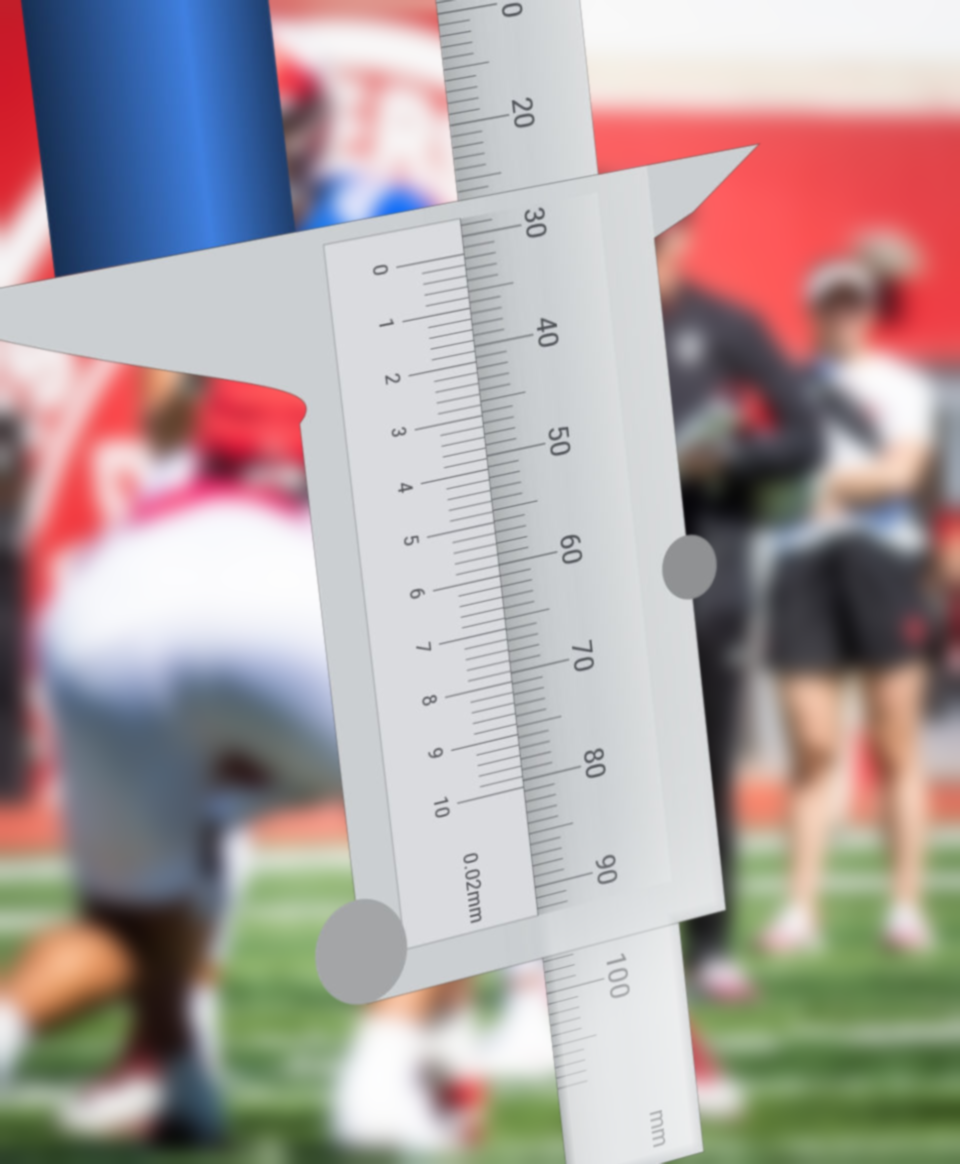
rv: mm 31.6
